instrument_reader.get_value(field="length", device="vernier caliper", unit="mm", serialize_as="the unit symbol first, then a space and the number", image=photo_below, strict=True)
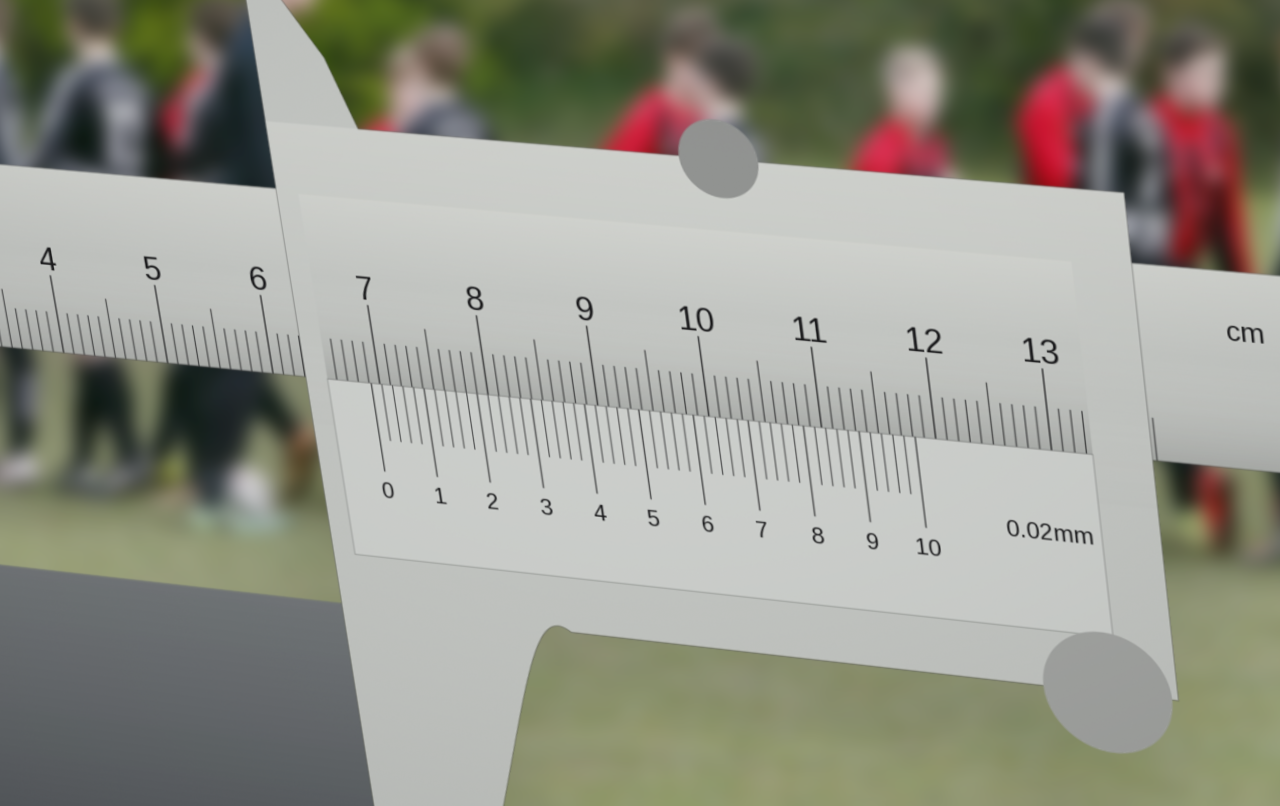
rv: mm 69.2
